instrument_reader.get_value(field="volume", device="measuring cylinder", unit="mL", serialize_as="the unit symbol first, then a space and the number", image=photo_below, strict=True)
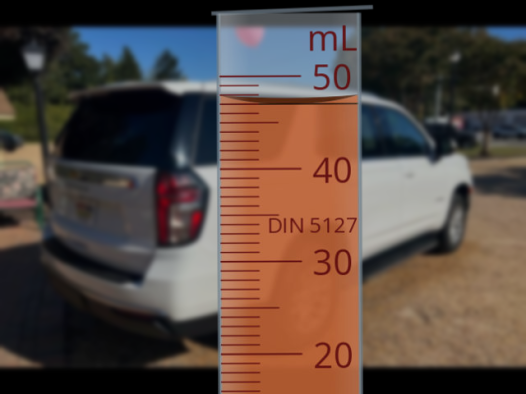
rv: mL 47
